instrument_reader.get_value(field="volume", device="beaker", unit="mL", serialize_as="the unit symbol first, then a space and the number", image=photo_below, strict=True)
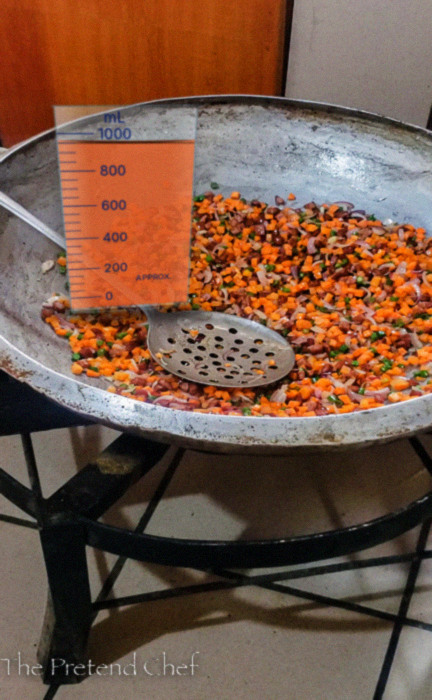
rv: mL 950
